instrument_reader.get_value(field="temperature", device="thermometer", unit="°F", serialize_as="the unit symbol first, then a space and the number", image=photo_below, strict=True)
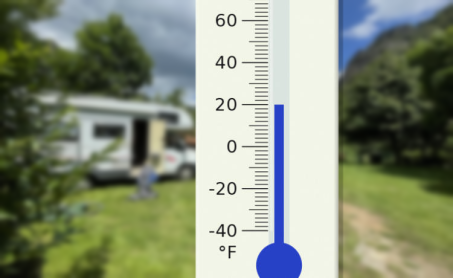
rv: °F 20
